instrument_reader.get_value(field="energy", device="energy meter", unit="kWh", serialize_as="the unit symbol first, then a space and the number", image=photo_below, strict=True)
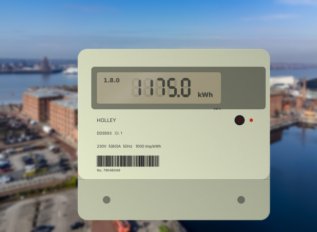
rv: kWh 1175.0
